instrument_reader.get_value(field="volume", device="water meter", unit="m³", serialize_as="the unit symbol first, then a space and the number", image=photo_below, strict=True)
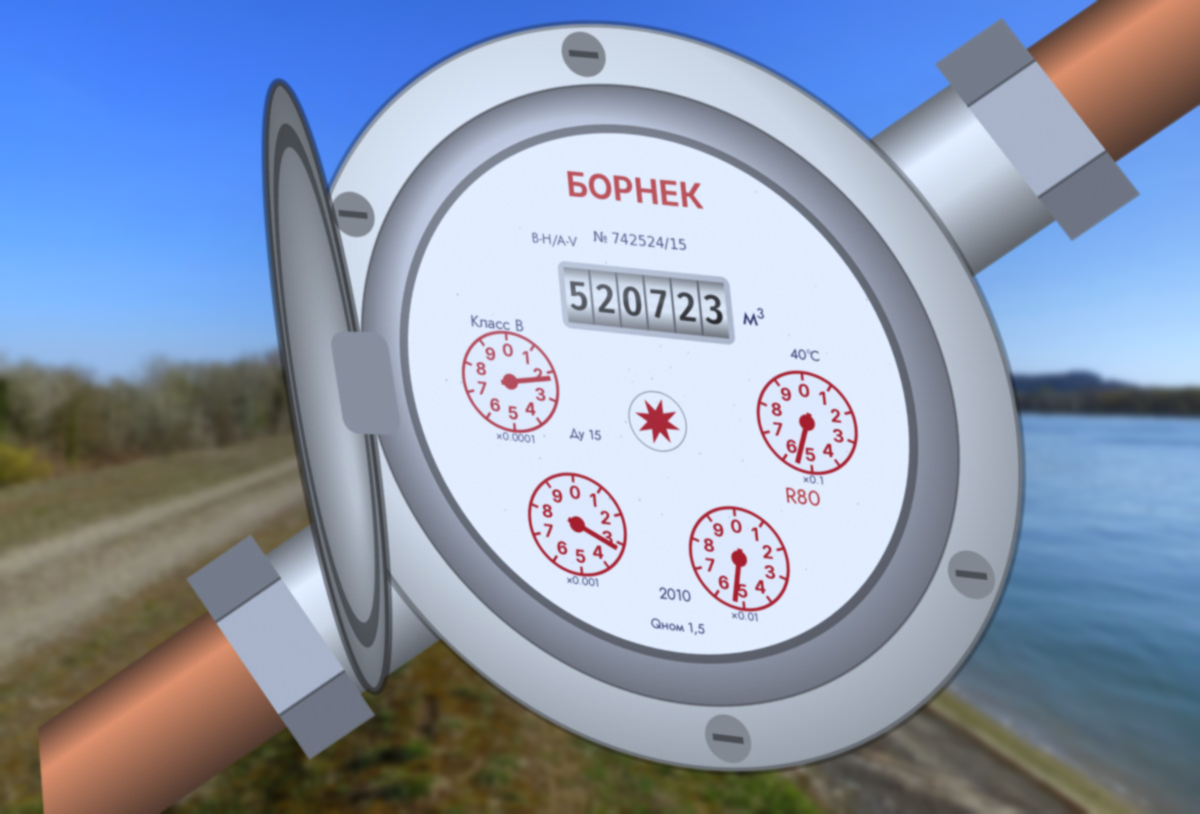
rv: m³ 520723.5532
